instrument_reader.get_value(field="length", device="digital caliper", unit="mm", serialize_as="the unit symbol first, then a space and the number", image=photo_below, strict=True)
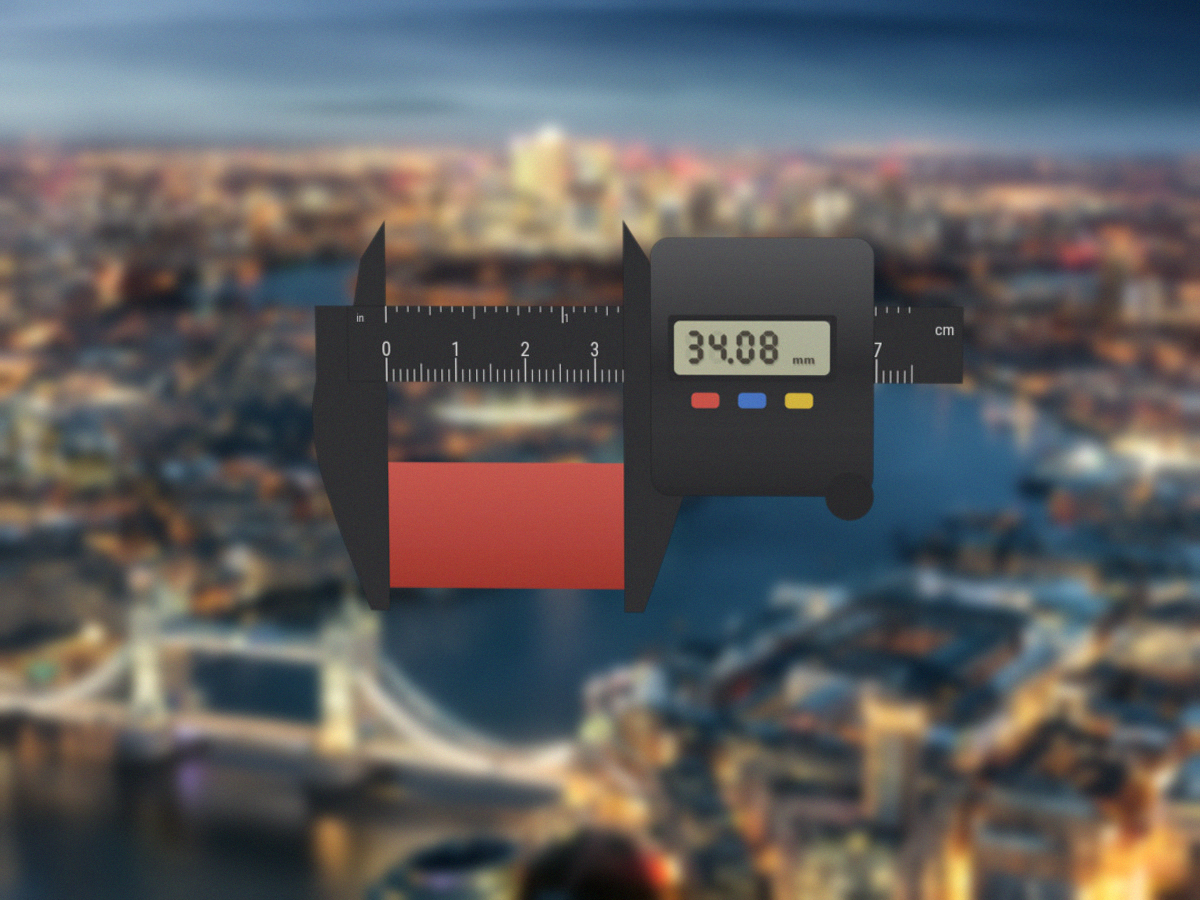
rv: mm 34.08
